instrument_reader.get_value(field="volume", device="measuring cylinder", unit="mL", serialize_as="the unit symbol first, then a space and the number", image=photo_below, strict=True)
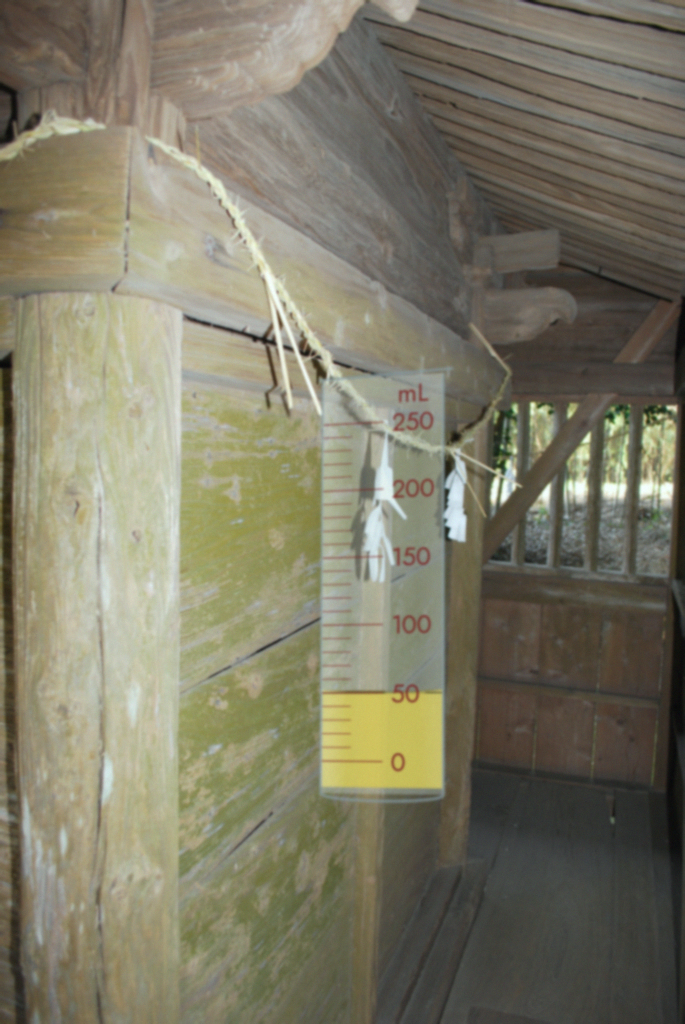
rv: mL 50
